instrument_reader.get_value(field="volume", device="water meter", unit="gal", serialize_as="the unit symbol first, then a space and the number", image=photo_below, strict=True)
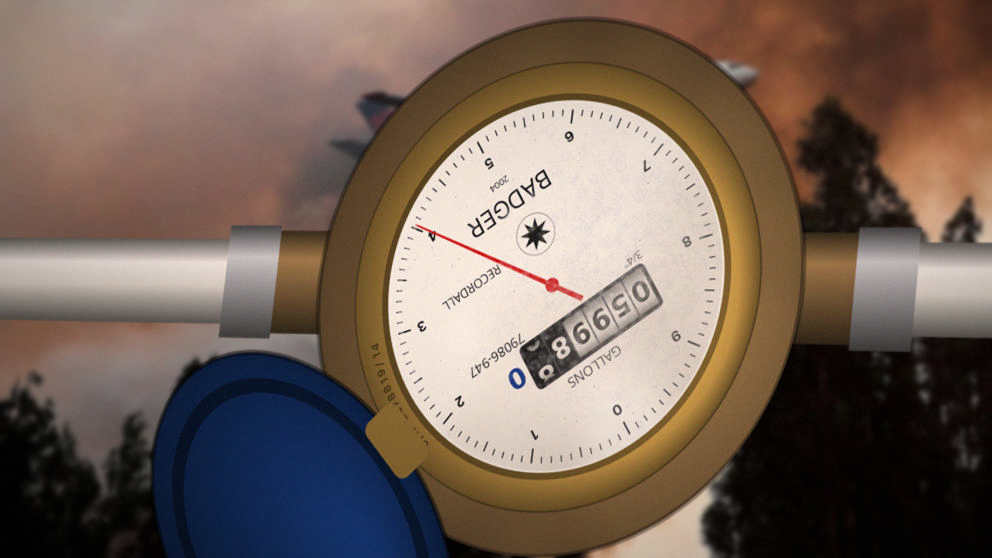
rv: gal 599884.0
